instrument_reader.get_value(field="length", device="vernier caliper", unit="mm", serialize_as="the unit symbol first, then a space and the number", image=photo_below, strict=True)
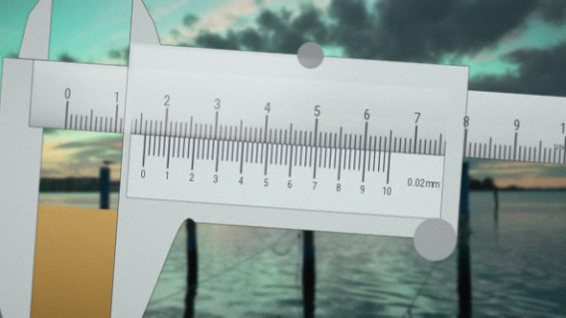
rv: mm 16.0
